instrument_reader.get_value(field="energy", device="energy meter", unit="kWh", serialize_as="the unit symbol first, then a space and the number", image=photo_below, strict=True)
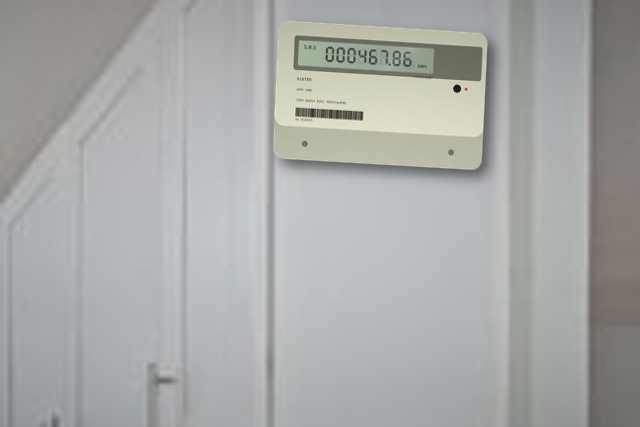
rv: kWh 467.86
